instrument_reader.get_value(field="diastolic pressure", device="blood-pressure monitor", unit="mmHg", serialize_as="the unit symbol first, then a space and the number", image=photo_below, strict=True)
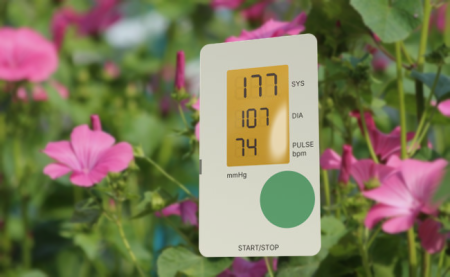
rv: mmHg 107
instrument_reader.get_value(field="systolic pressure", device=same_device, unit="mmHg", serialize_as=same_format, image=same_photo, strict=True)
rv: mmHg 177
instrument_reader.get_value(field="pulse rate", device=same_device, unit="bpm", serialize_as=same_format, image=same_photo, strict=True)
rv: bpm 74
